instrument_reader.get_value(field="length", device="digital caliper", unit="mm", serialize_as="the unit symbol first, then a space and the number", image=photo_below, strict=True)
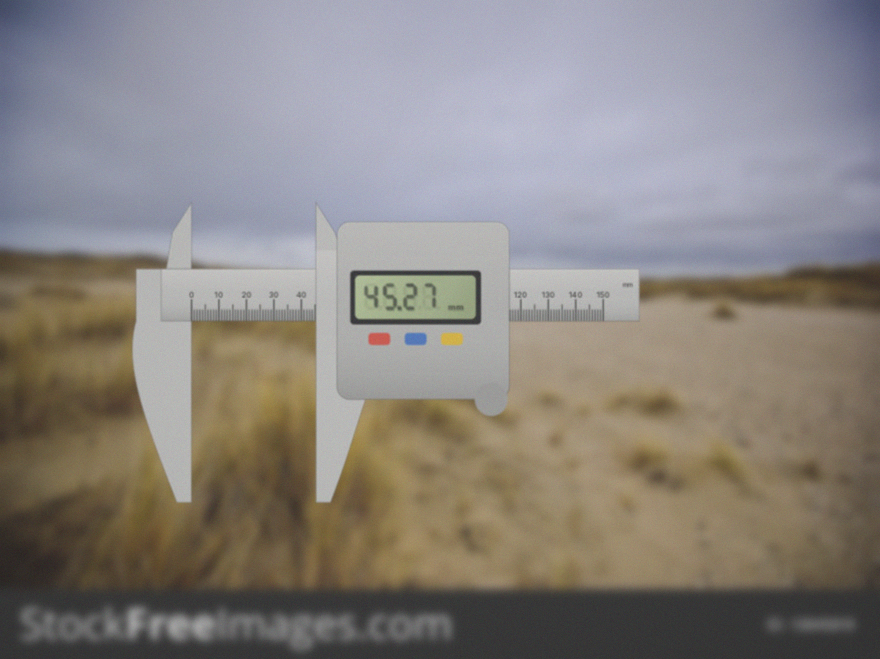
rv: mm 45.27
